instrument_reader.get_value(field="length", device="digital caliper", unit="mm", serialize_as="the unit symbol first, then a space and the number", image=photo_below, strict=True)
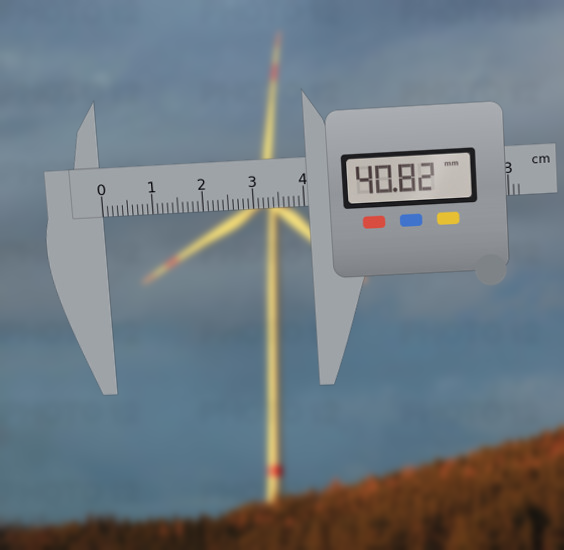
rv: mm 40.82
